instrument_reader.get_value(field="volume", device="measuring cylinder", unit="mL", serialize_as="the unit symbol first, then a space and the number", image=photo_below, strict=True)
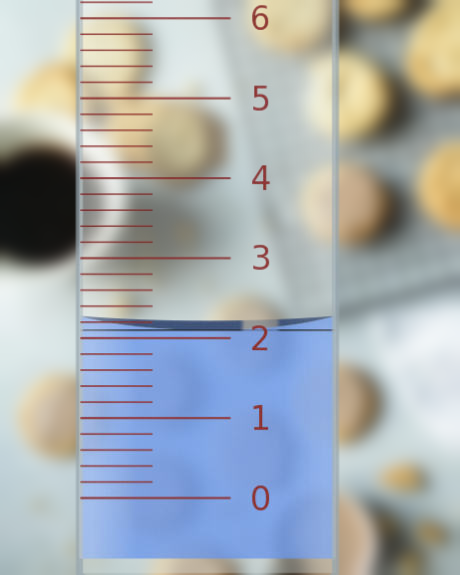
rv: mL 2.1
